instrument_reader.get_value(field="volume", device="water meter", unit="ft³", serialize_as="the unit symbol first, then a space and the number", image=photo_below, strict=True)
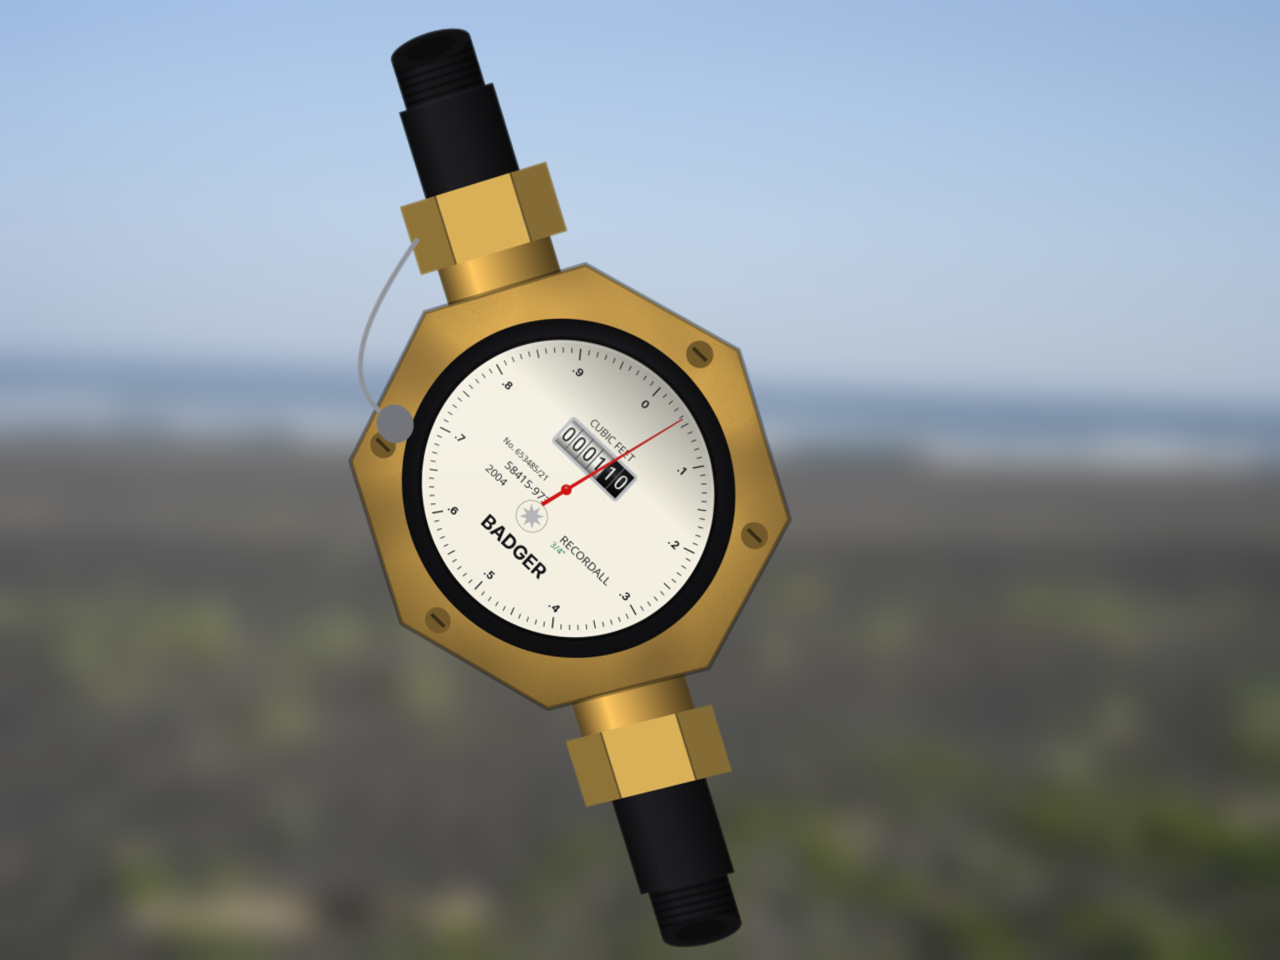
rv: ft³ 110.04
